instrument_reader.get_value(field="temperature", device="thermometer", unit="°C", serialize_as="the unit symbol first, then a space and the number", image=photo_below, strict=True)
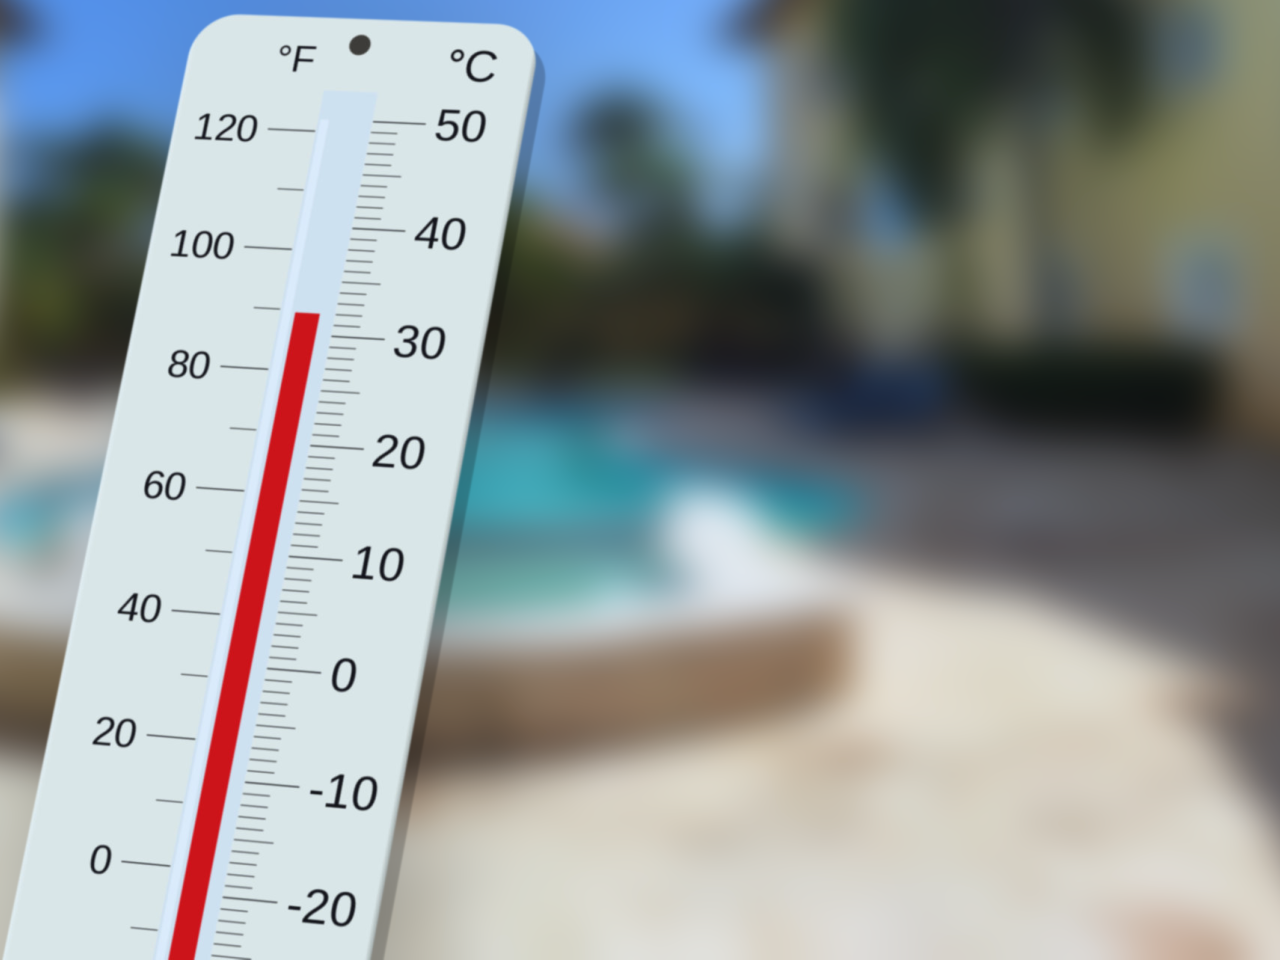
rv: °C 32
